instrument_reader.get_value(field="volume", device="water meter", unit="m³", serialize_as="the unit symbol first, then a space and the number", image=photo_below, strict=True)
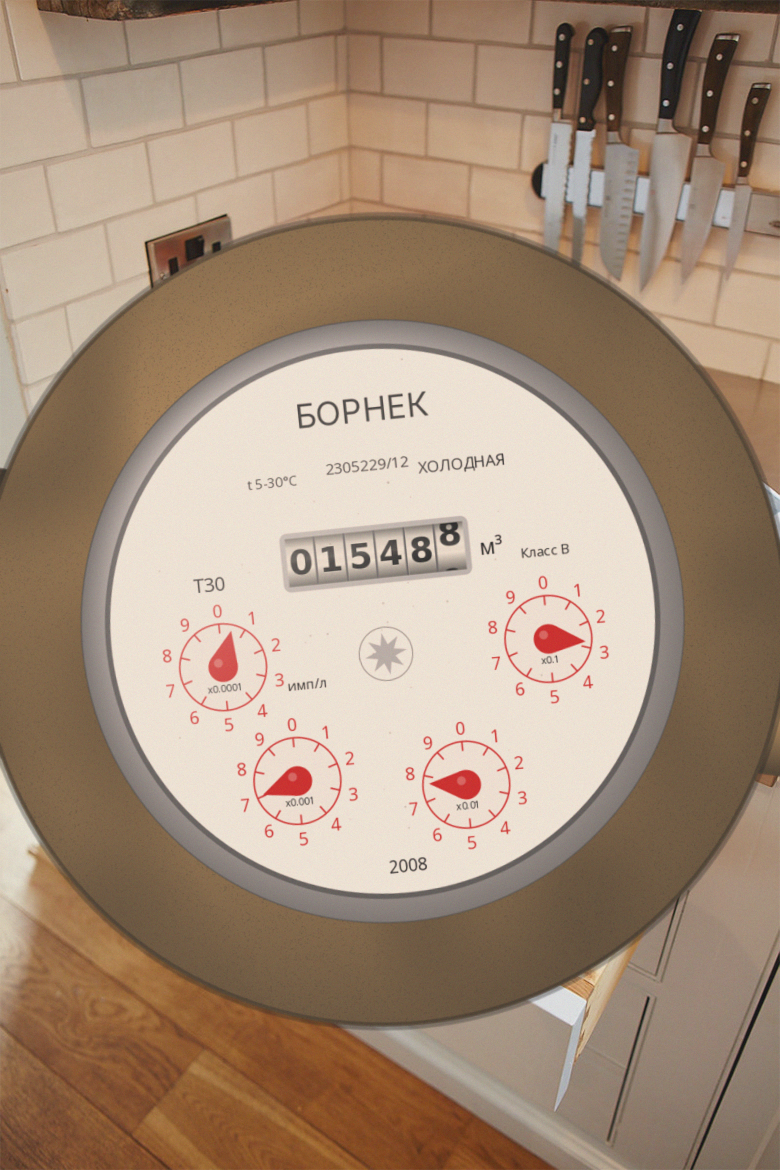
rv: m³ 15488.2770
